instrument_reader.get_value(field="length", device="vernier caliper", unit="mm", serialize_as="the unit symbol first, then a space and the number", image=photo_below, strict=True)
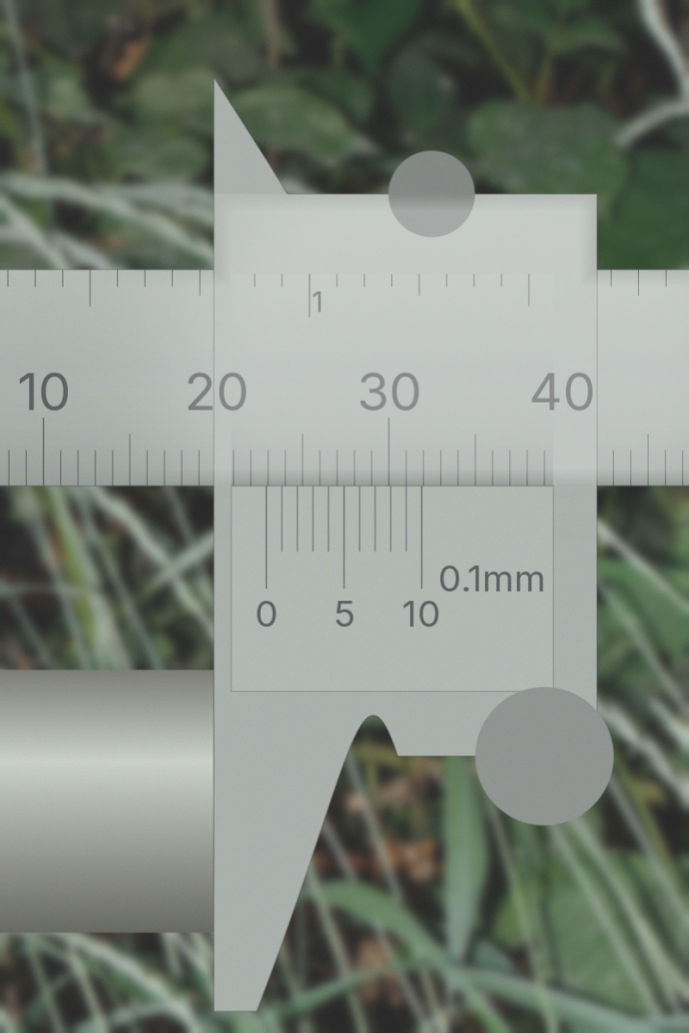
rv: mm 22.9
